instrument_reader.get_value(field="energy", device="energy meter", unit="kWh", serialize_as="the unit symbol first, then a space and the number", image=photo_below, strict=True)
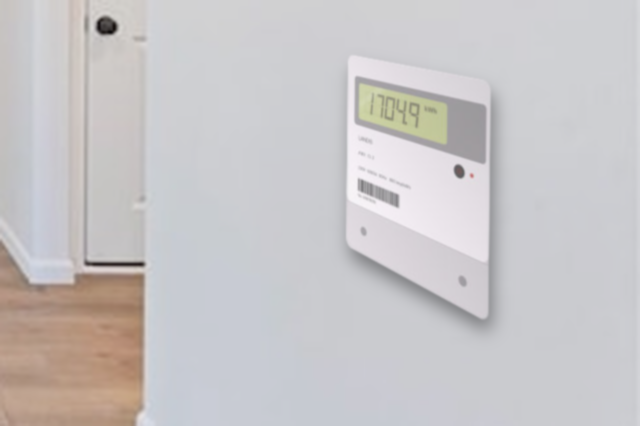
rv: kWh 1704.9
